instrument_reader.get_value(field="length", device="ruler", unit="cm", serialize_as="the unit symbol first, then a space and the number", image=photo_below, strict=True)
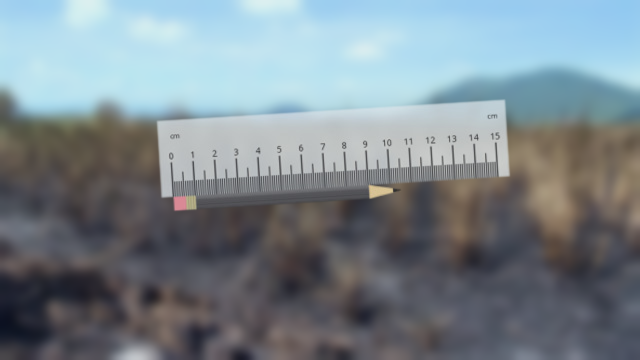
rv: cm 10.5
